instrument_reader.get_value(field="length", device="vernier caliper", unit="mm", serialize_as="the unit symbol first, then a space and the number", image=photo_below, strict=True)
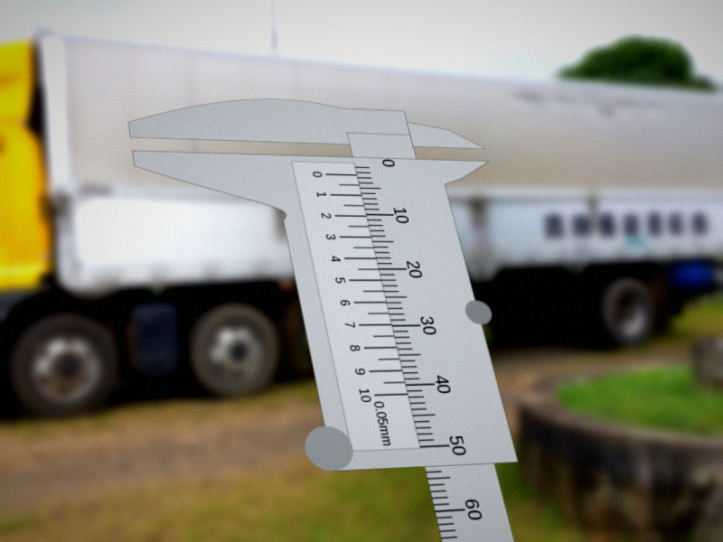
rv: mm 2.5
